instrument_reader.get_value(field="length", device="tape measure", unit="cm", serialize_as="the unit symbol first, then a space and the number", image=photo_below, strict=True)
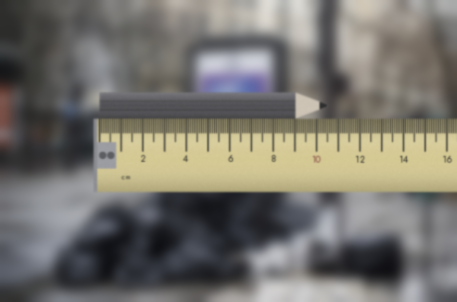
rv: cm 10.5
